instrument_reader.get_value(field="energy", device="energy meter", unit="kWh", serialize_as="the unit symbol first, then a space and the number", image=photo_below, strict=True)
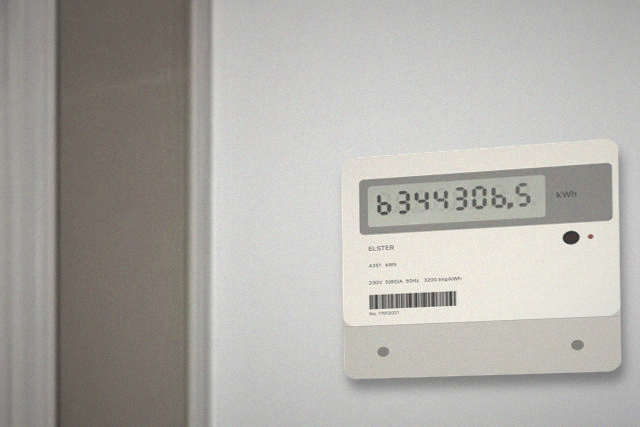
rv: kWh 6344306.5
